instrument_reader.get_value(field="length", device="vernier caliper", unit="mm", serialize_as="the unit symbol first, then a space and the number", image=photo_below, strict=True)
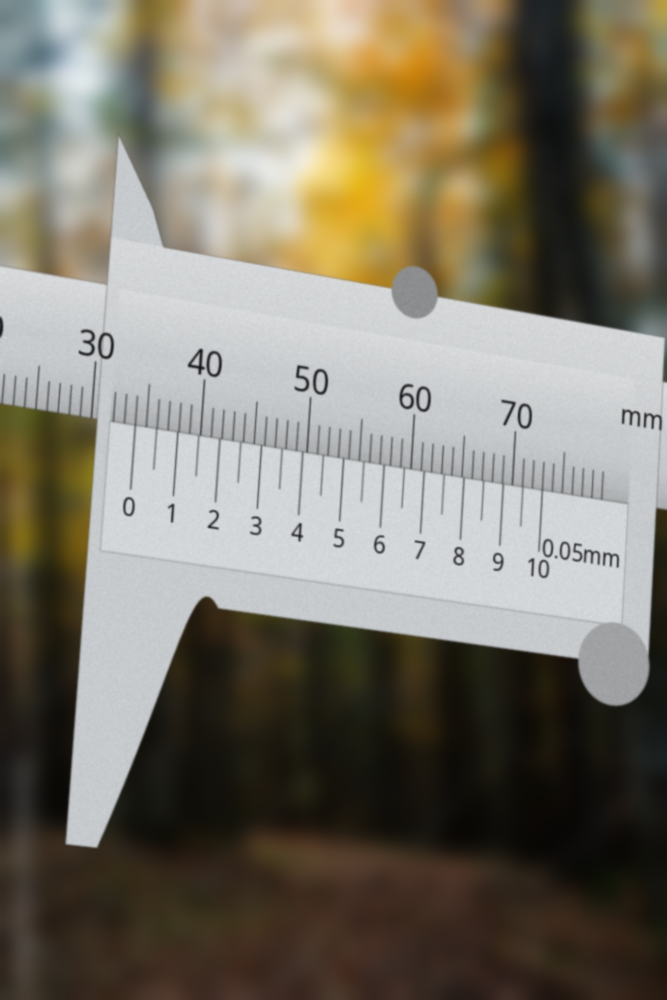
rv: mm 34.0
